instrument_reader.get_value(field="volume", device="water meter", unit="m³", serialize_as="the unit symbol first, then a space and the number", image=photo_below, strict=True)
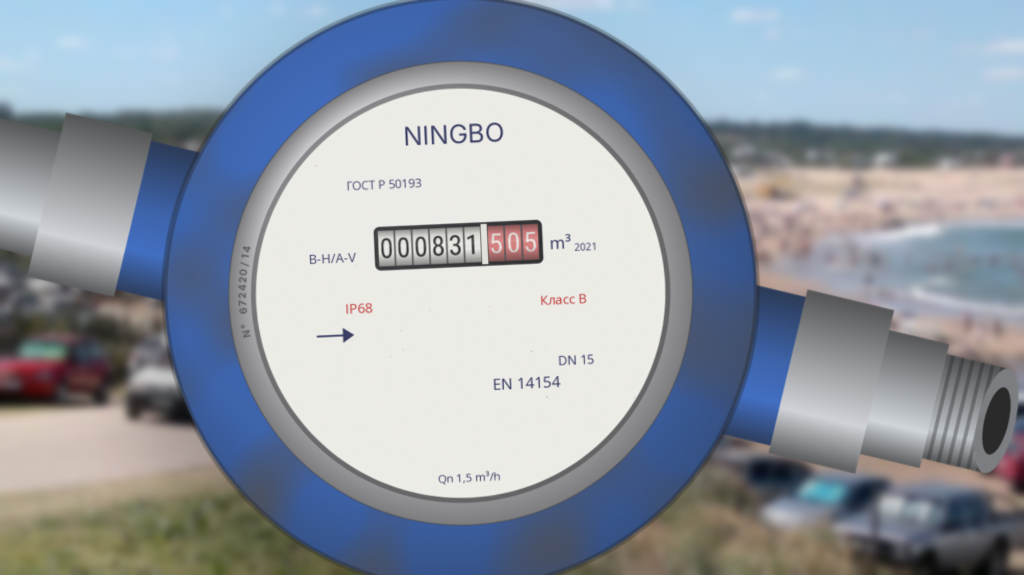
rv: m³ 831.505
